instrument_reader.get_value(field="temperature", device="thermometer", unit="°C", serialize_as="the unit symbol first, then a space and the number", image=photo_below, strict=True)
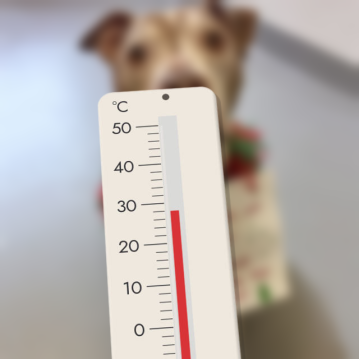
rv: °C 28
